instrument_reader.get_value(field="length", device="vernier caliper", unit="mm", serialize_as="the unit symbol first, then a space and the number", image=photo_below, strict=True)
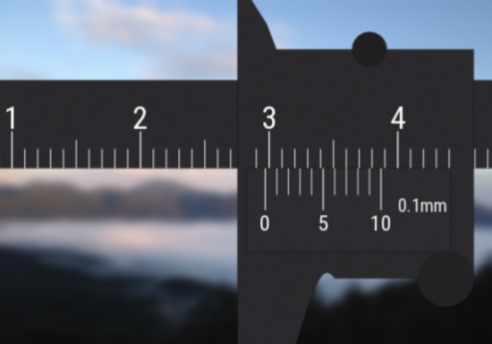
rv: mm 29.7
